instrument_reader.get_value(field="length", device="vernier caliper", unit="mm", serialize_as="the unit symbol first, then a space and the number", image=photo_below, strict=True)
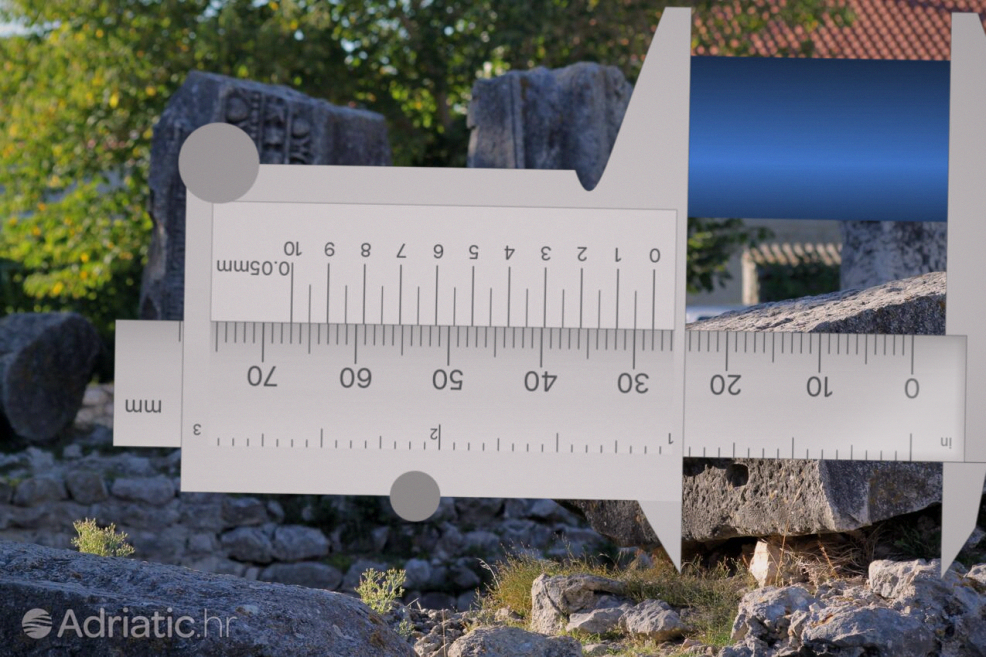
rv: mm 28.0
